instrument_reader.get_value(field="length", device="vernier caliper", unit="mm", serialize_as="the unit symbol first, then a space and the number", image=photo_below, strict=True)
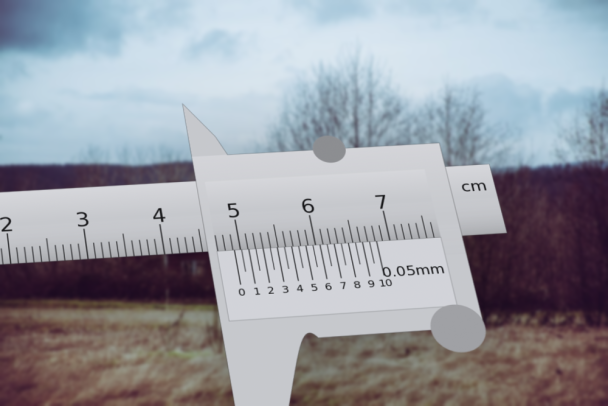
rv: mm 49.2
